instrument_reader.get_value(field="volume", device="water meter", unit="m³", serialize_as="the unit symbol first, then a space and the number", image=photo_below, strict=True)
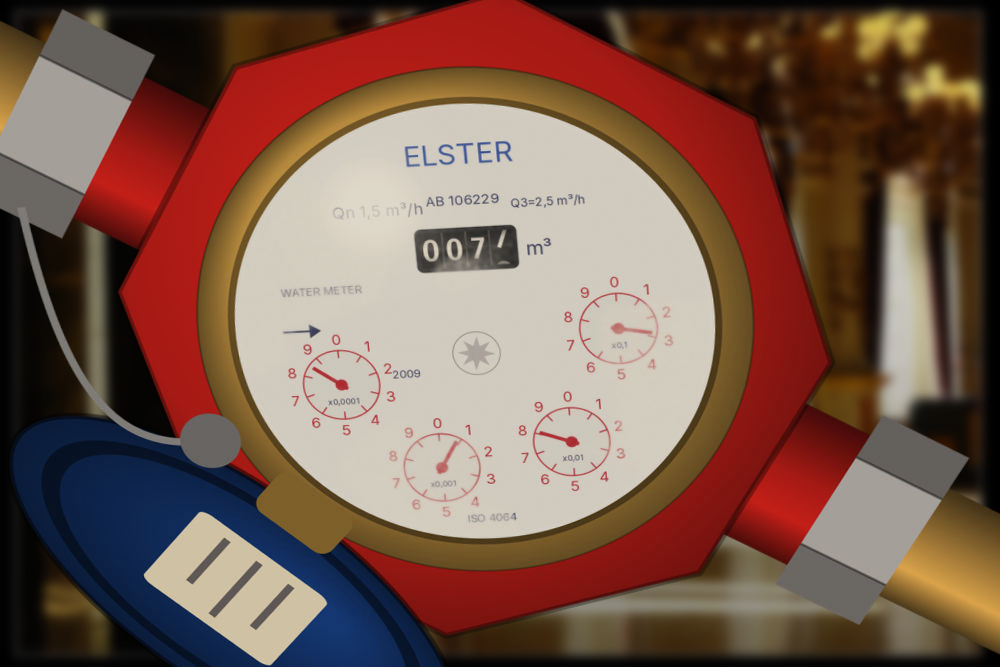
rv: m³ 77.2808
